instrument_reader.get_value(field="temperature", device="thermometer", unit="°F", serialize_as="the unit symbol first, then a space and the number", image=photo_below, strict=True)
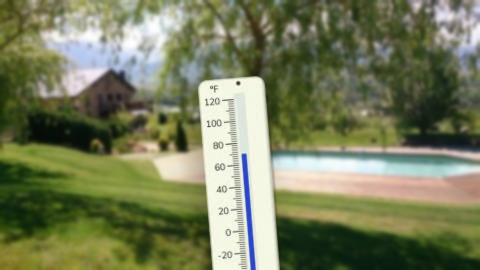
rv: °F 70
